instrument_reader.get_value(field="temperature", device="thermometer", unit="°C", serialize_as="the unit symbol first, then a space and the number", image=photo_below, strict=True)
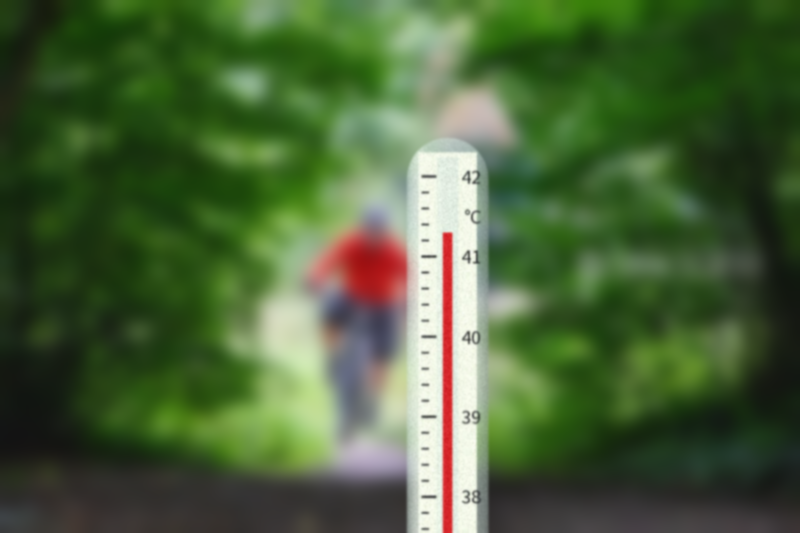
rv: °C 41.3
